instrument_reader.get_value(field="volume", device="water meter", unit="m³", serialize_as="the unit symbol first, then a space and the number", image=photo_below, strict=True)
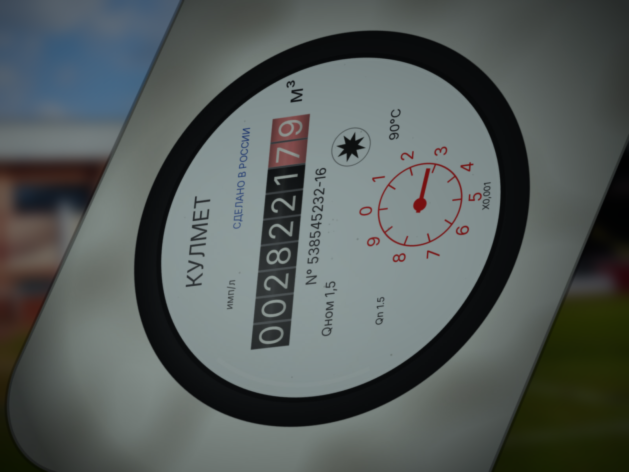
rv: m³ 28221.792
